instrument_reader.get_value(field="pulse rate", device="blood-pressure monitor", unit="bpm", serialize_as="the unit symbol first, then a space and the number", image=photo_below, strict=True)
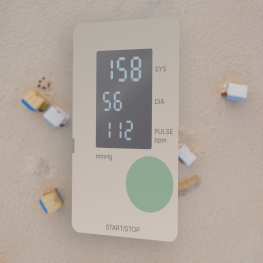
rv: bpm 112
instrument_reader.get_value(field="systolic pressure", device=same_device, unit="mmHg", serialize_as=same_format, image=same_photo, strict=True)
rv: mmHg 158
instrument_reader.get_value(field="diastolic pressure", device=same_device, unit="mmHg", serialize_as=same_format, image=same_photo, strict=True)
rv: mmHg 56
